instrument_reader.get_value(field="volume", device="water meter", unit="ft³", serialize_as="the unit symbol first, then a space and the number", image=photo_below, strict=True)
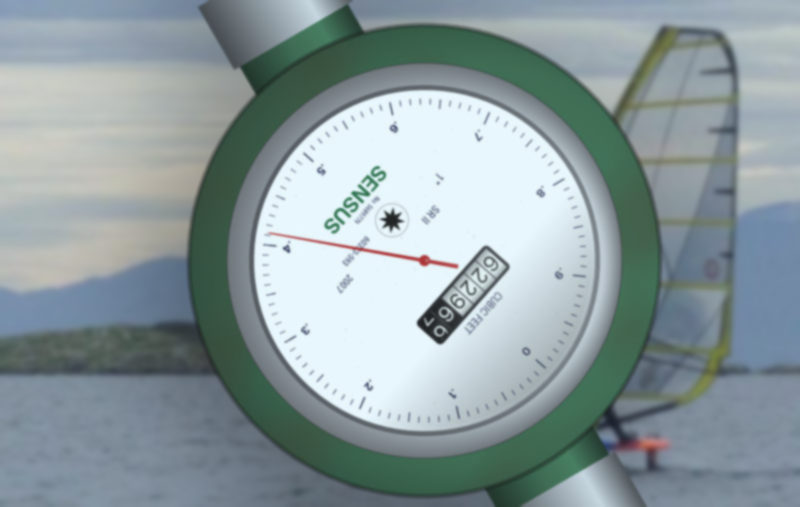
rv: ft³ 622966.41
